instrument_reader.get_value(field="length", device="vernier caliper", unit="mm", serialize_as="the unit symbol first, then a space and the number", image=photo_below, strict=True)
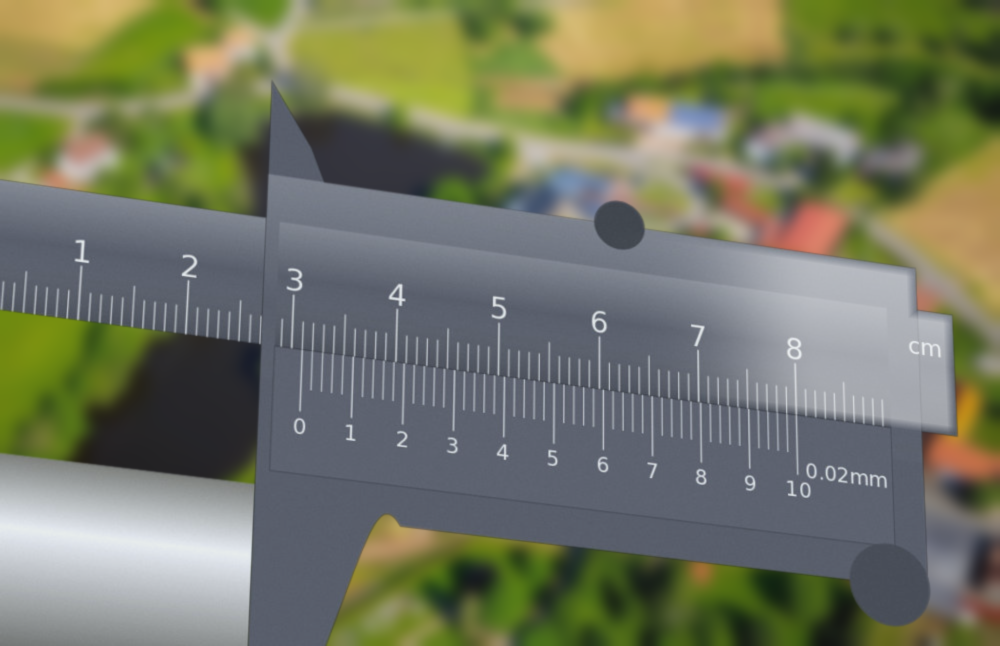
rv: mm 31.0
